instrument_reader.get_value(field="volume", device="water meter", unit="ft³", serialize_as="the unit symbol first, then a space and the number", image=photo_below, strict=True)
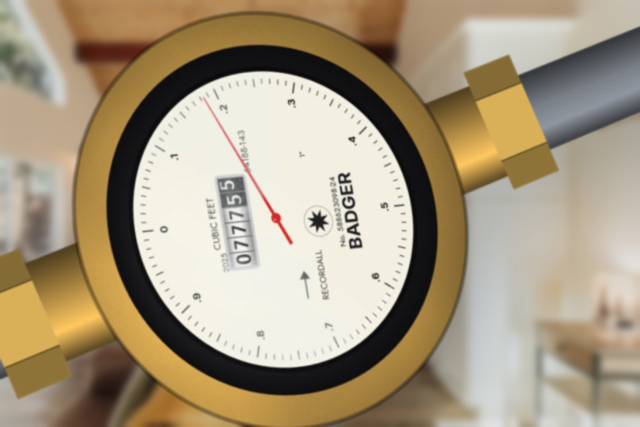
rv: ft³ 77755.18
